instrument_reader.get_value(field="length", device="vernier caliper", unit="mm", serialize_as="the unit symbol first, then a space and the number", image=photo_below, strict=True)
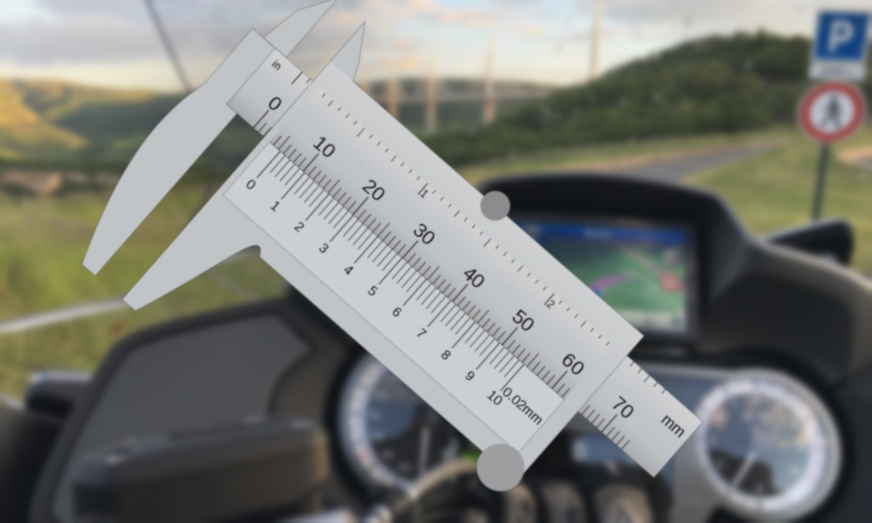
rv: mm 5.4
